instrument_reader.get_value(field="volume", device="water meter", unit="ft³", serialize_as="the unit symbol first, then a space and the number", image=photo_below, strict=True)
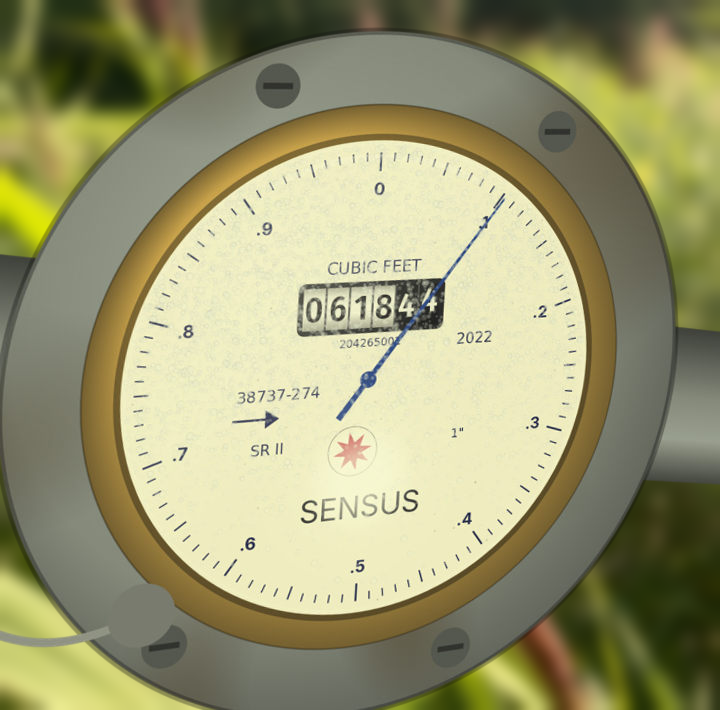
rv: ft³ 61844.10
